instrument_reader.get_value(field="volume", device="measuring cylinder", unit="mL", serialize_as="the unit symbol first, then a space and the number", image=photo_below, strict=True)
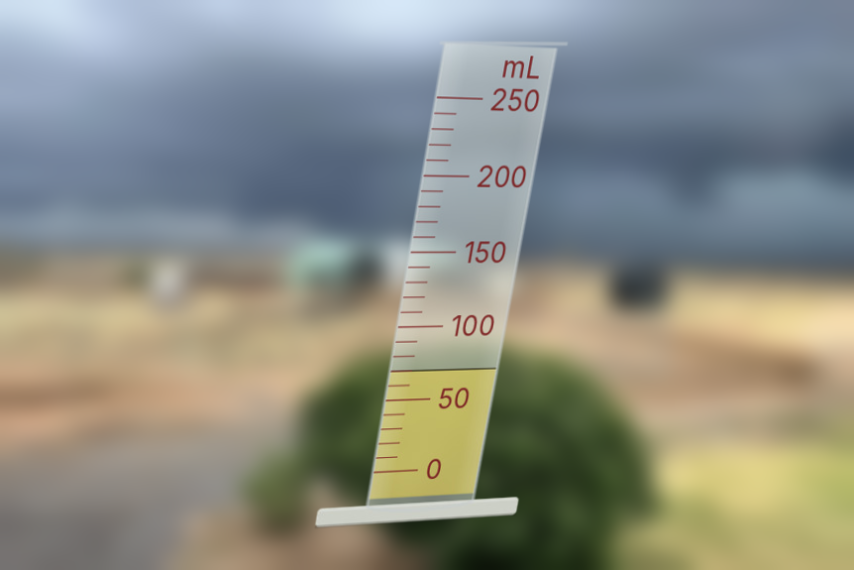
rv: mL 70
